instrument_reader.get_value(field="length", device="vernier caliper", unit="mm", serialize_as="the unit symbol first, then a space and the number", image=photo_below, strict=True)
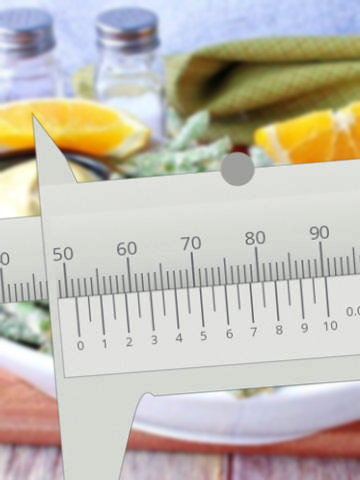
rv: mm 51.4
